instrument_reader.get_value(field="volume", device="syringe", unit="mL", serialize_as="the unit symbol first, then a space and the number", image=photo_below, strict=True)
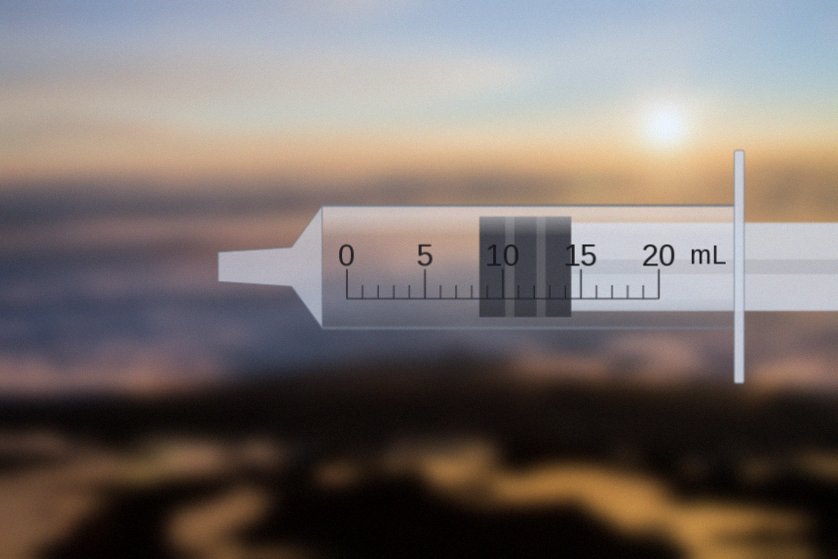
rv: mL 8.5
